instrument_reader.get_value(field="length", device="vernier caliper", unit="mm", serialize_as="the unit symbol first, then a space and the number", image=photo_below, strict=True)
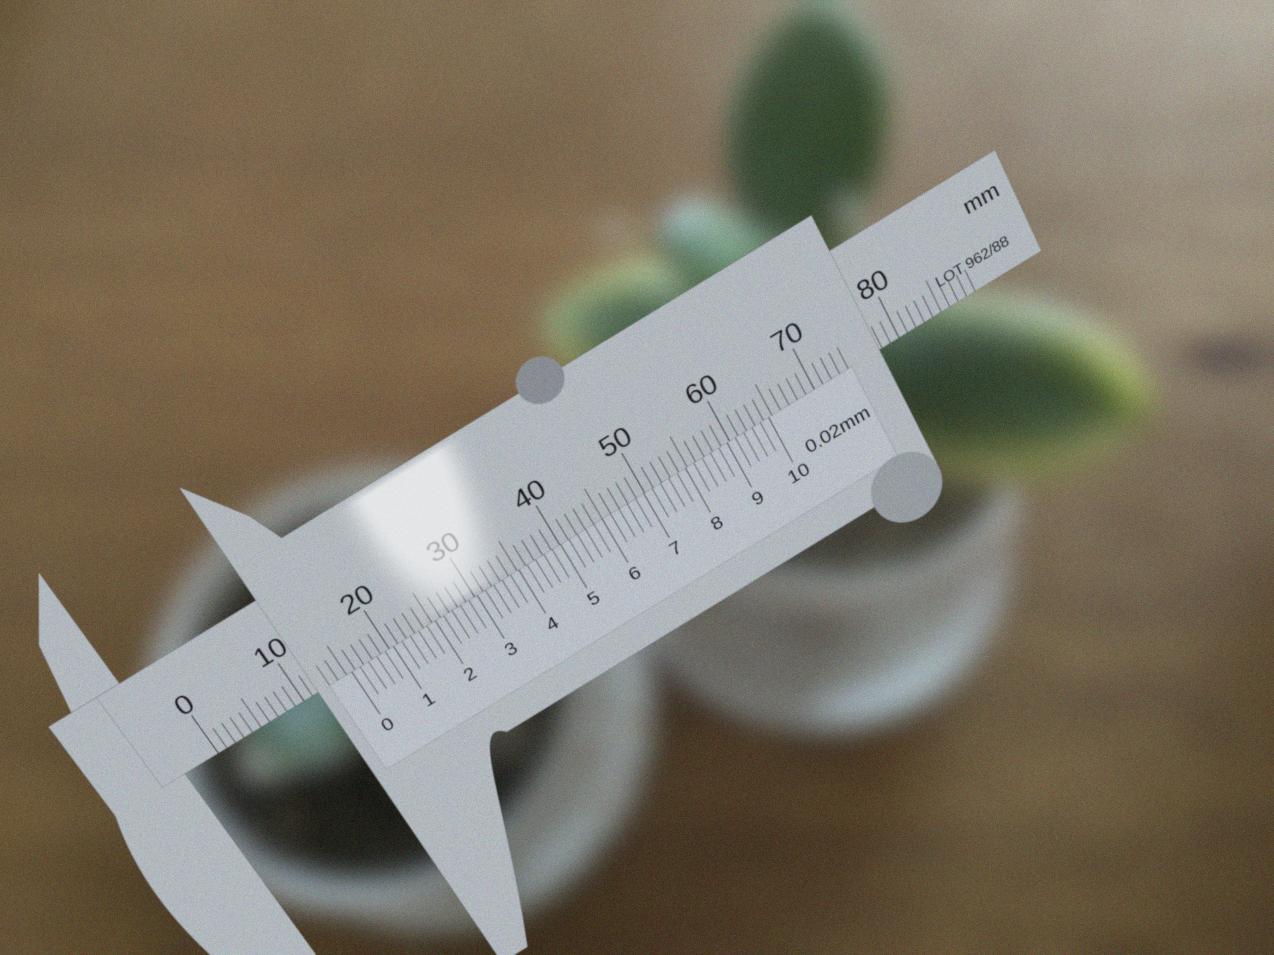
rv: mm 15.6
